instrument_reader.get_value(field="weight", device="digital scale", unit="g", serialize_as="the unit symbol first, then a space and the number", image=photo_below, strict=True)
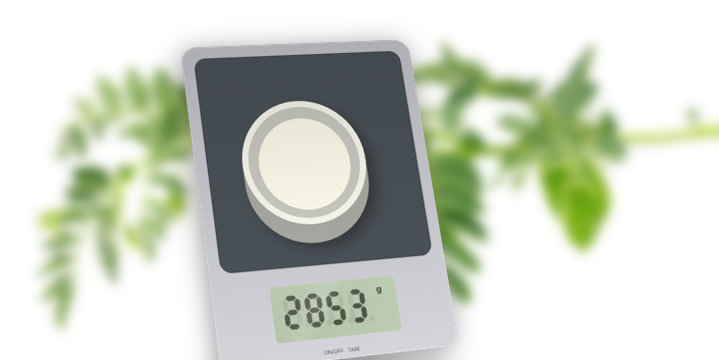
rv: g 2853
